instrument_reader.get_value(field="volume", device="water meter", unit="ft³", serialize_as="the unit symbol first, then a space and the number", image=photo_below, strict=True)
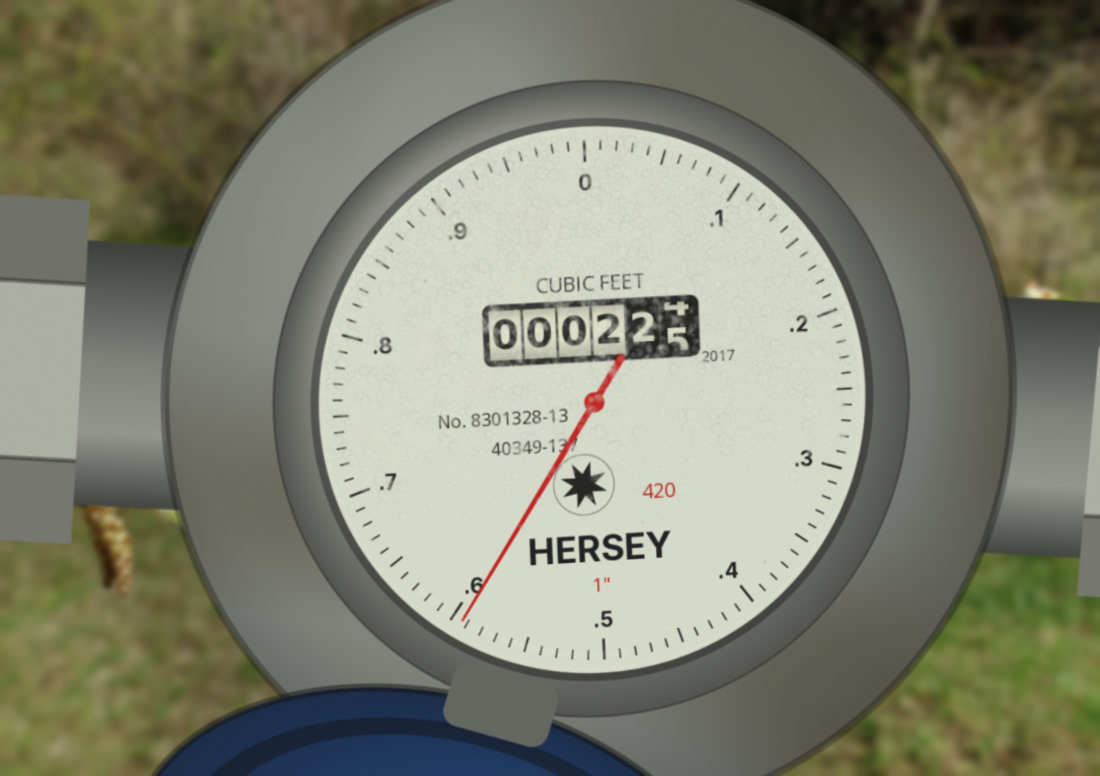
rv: ft³ 224.59
